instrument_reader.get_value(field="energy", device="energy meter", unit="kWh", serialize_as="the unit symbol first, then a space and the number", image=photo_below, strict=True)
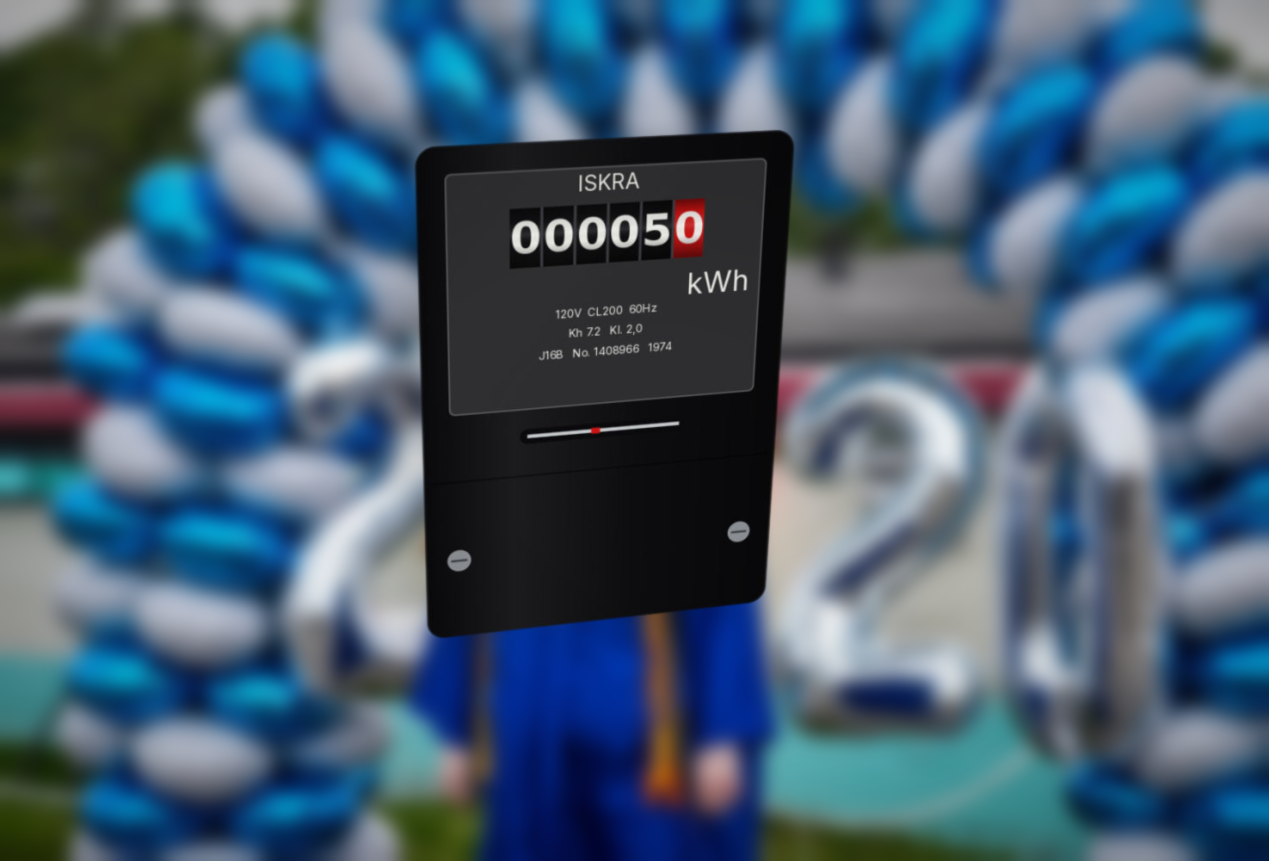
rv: kWh 5.0
